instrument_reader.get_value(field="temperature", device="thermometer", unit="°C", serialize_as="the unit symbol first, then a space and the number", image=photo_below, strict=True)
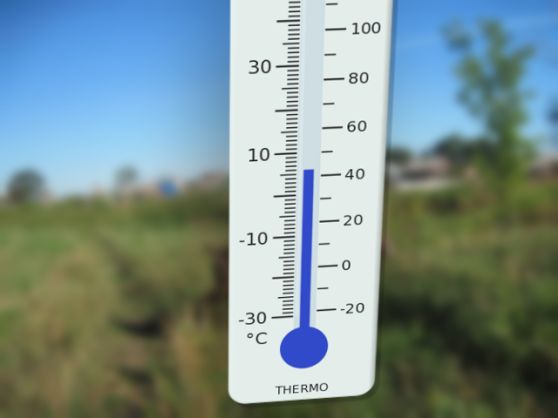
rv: °C 6
